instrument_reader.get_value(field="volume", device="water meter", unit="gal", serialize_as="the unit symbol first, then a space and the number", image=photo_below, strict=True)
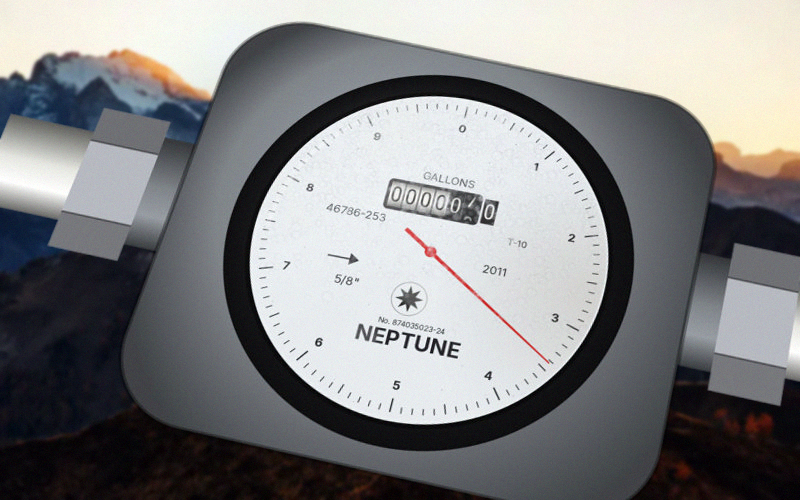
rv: gal 73.4
